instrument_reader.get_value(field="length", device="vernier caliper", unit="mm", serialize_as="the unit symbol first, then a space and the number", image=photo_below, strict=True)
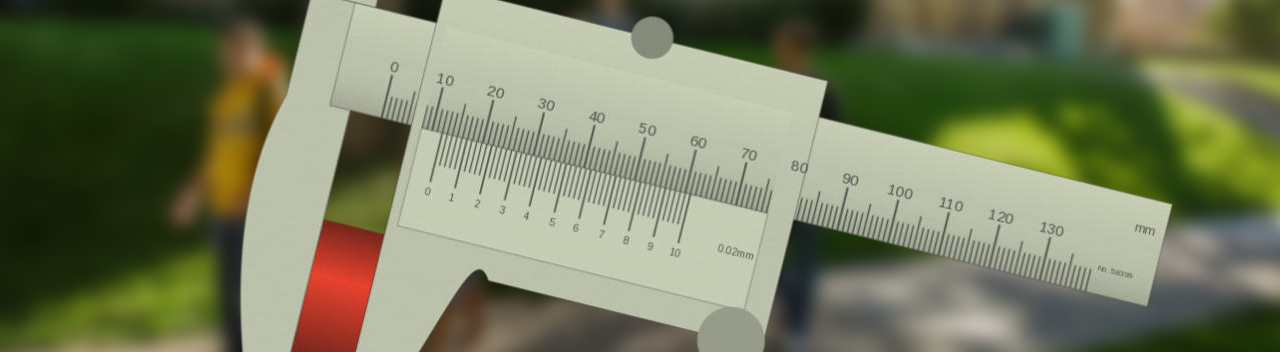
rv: mm 12.0
